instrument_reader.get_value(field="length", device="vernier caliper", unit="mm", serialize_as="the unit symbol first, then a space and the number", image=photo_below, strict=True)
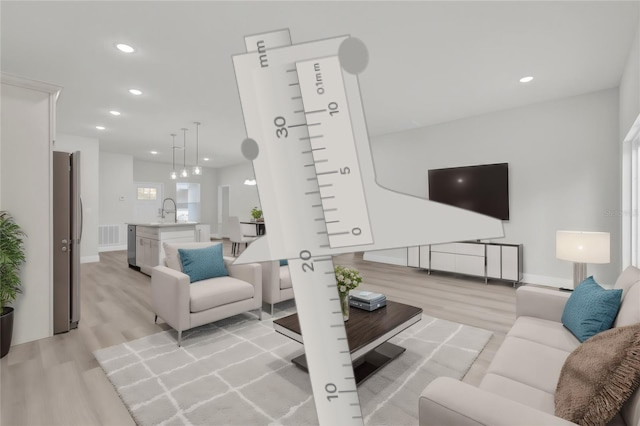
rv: mm 21.8
